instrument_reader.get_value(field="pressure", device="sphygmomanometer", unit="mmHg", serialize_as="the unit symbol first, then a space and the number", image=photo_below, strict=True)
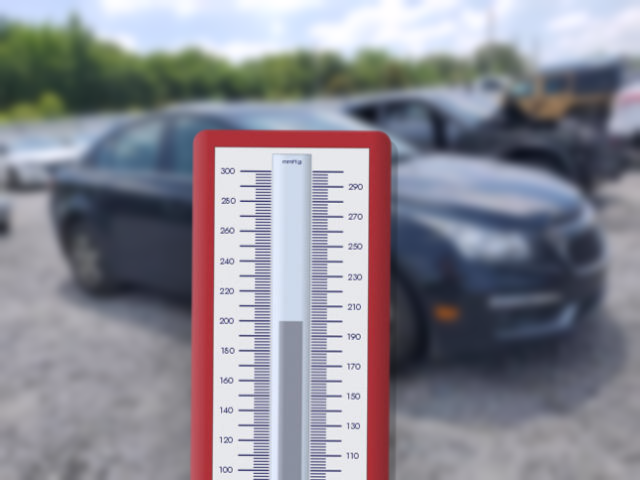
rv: mmHg 200
